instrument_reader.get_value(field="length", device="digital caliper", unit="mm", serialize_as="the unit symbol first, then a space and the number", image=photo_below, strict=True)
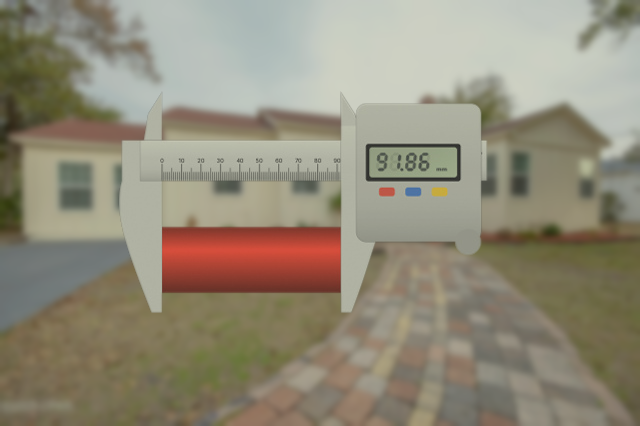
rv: mm 91.86
